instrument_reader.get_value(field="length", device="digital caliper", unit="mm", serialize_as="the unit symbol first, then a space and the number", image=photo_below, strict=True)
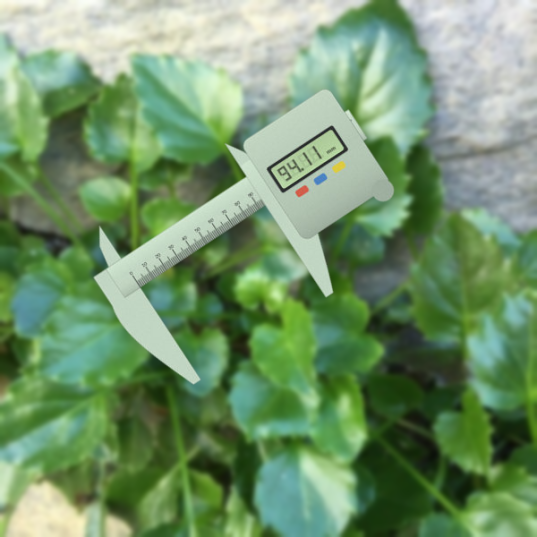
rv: mm 94.11
